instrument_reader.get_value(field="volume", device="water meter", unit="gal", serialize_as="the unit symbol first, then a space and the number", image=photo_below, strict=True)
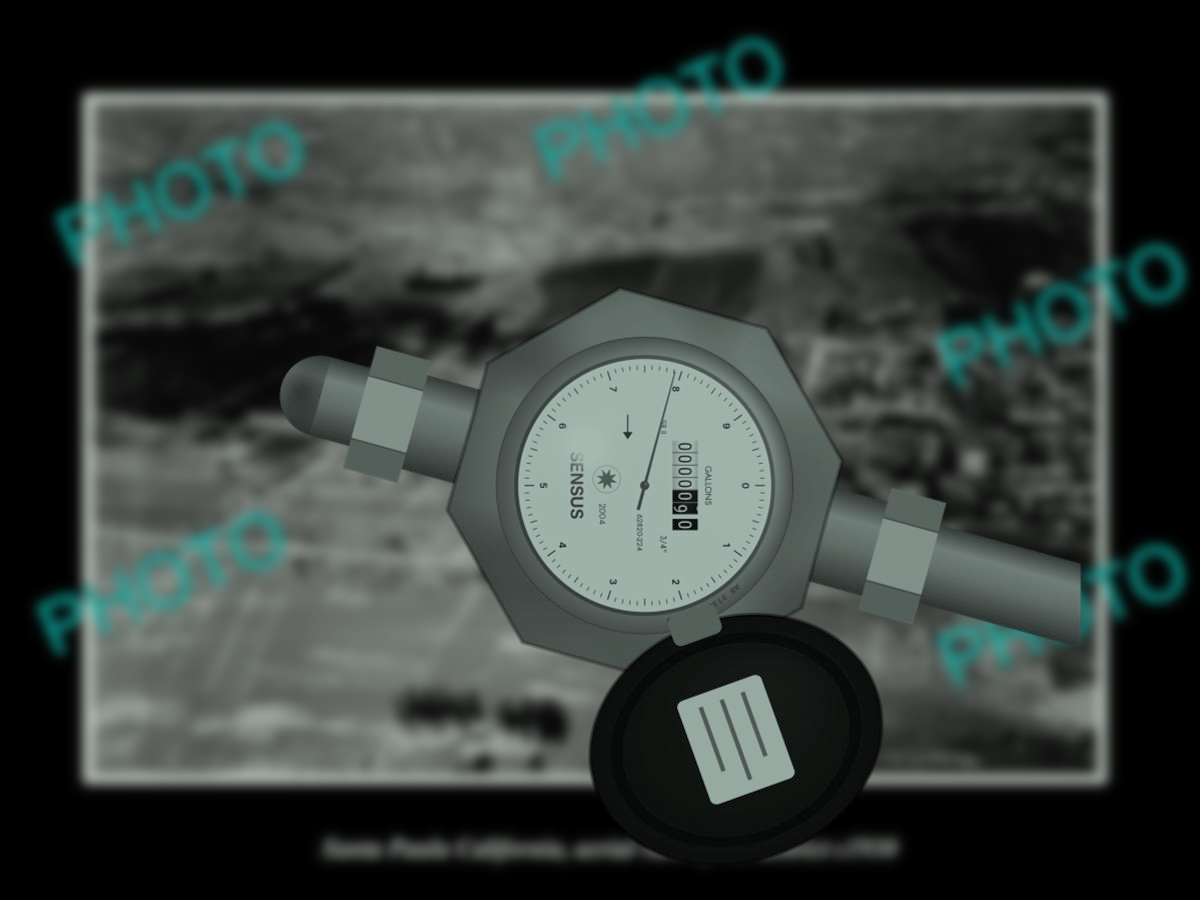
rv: gal 87.9
